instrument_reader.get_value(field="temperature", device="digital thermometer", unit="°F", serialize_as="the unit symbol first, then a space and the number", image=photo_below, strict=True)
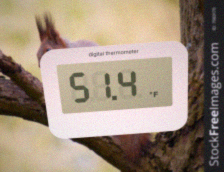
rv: °F 51.4
